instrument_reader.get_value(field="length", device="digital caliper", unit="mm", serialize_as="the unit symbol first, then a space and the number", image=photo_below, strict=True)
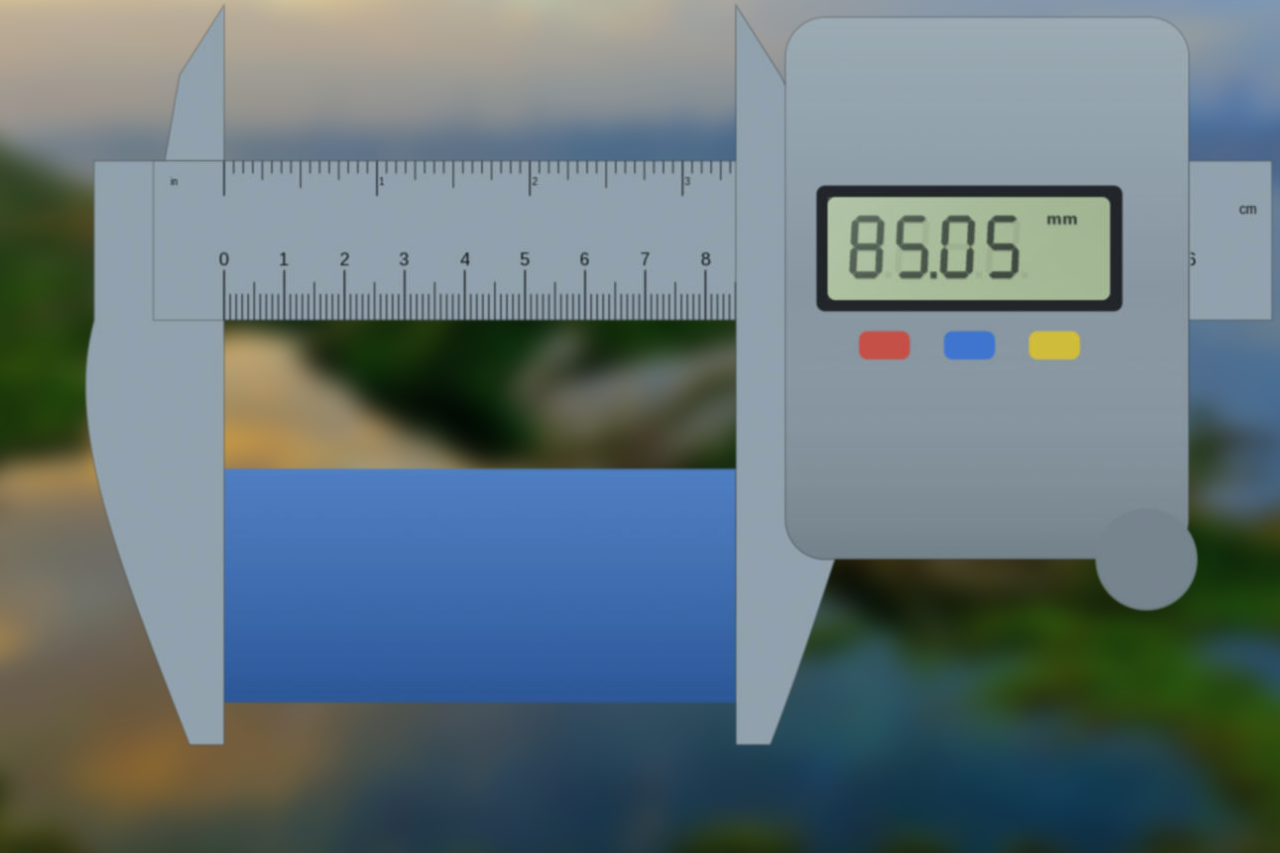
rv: mm 85.05
